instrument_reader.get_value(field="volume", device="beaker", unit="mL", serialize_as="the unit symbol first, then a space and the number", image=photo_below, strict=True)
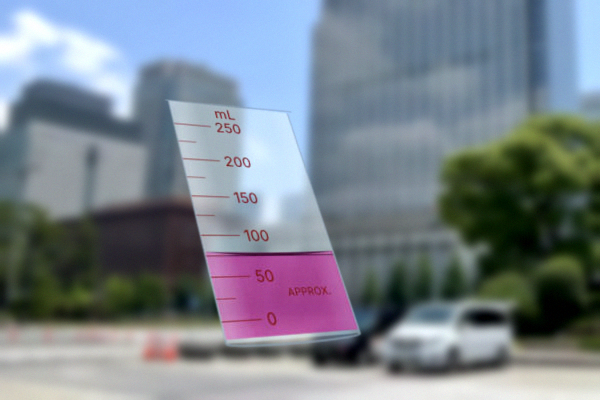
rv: mL 75
